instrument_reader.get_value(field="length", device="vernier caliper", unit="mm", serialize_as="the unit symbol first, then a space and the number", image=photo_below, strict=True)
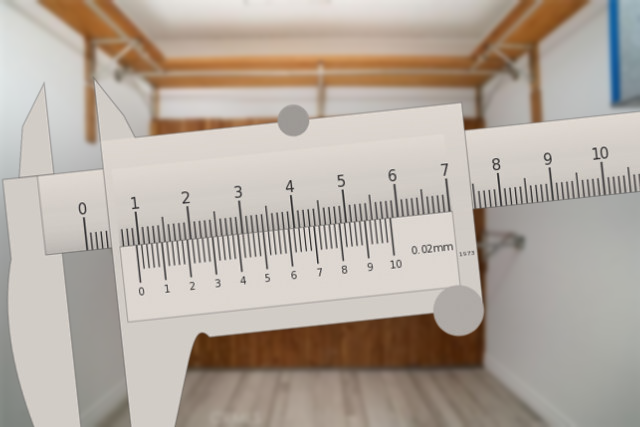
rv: mm 9.5
